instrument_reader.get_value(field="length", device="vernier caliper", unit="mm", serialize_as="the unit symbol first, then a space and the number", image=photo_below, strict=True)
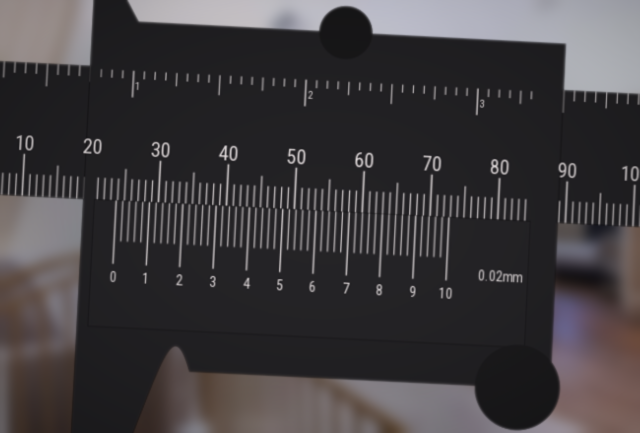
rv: mm 23.8
